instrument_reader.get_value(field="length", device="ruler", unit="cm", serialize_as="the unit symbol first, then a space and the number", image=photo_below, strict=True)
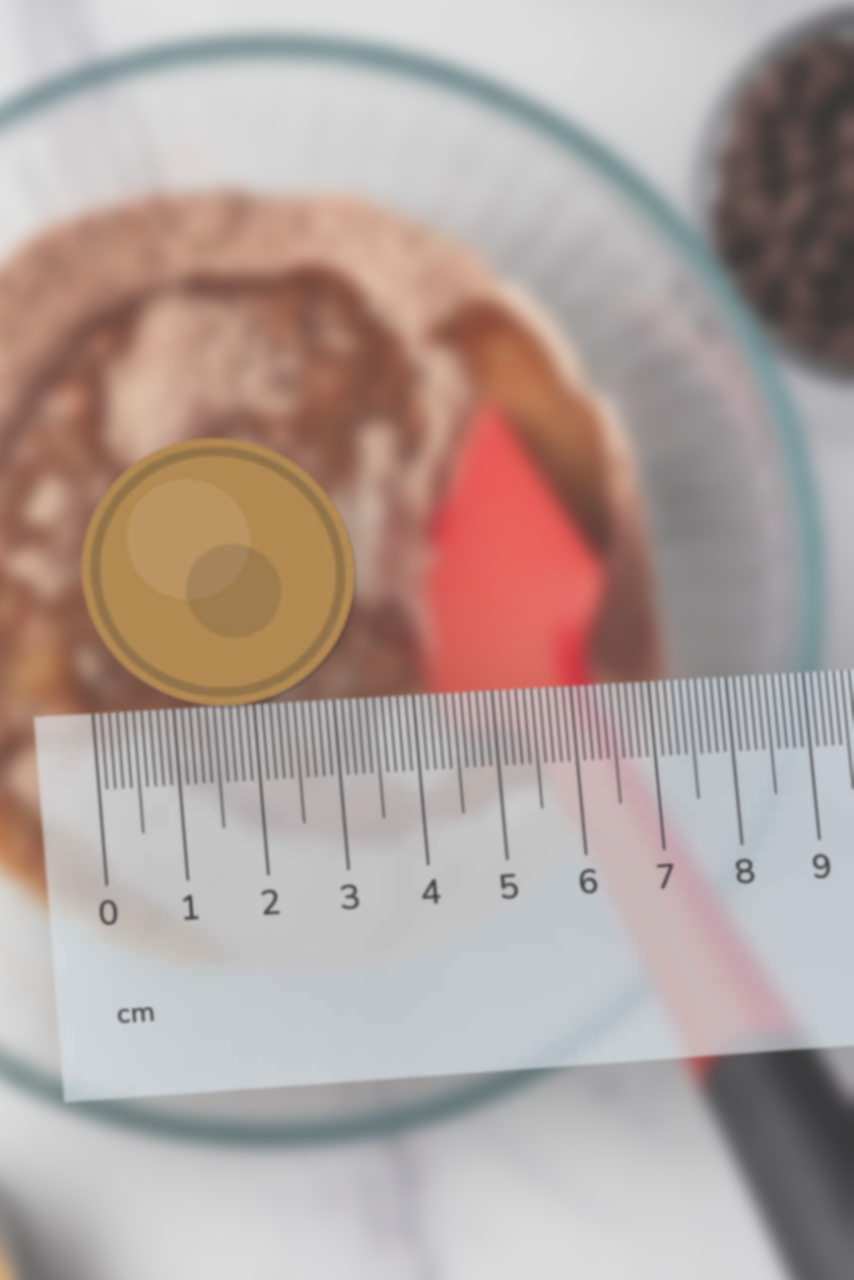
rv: cm 3.4
